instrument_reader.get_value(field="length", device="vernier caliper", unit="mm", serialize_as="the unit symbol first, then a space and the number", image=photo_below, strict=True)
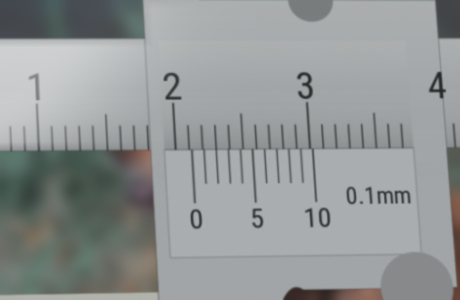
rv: mm 21.2
